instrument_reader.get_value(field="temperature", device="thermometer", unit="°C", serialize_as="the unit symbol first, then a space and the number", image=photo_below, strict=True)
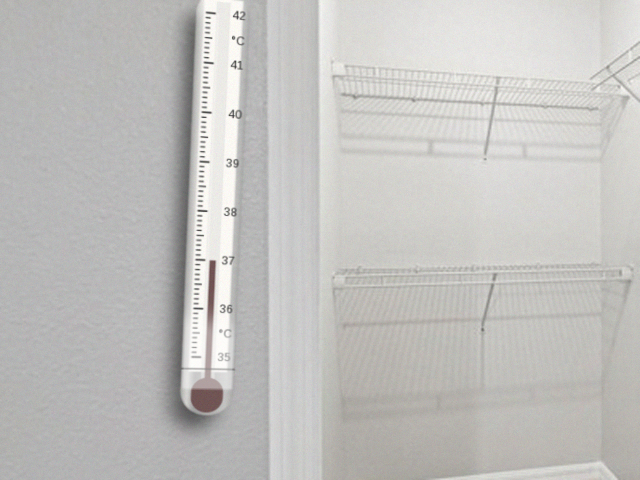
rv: °C 37
